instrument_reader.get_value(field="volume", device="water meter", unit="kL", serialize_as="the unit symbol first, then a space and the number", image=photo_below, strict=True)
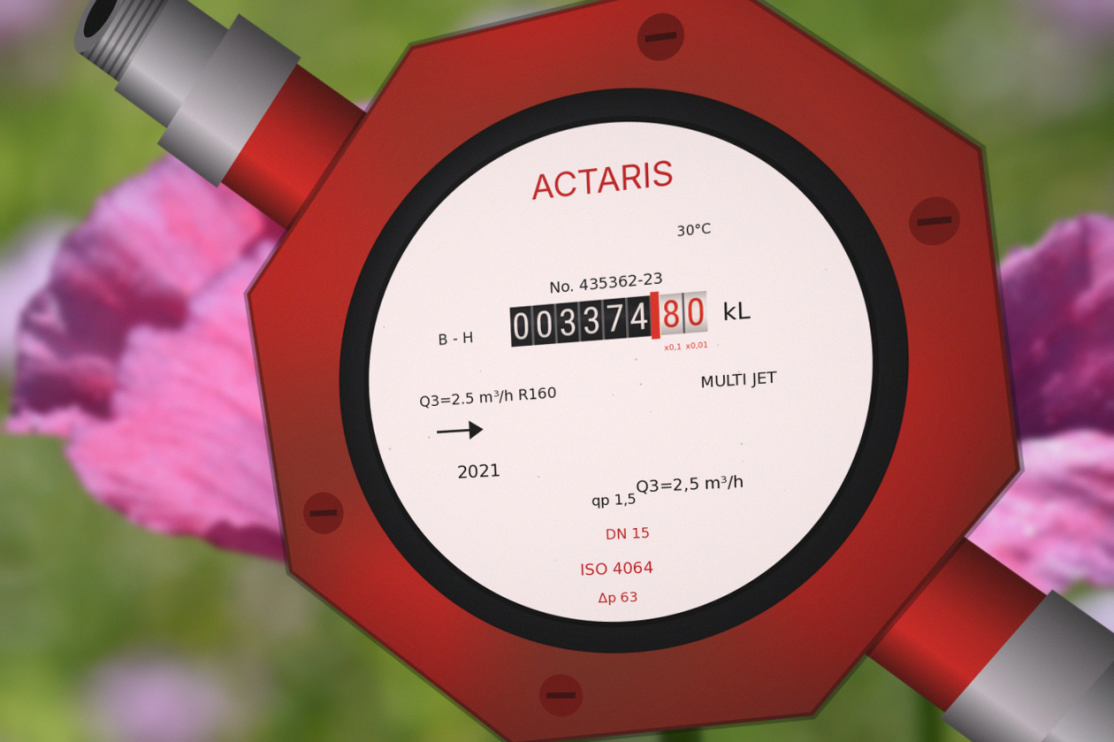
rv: kL 3374.80
